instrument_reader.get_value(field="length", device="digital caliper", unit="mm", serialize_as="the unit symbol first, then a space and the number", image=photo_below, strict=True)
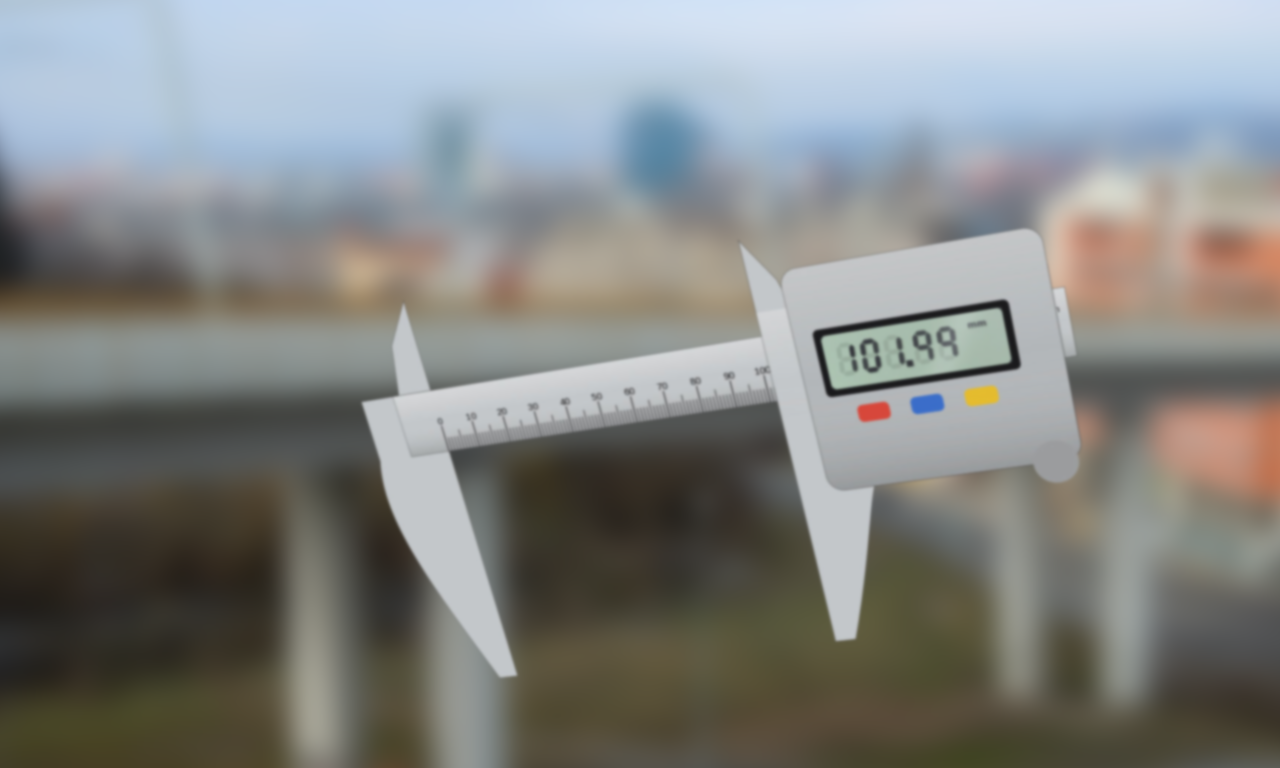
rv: mm 101.99
